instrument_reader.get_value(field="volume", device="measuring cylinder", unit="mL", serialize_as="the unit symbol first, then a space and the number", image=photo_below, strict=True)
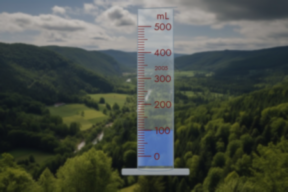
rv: mL 100
